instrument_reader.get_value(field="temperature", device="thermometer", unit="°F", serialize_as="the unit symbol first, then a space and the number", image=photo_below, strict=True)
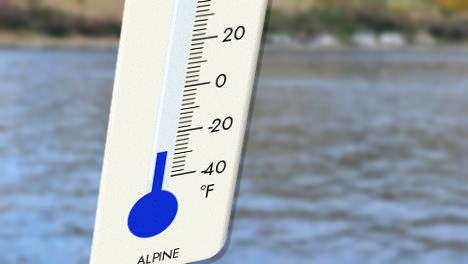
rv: °F -28
